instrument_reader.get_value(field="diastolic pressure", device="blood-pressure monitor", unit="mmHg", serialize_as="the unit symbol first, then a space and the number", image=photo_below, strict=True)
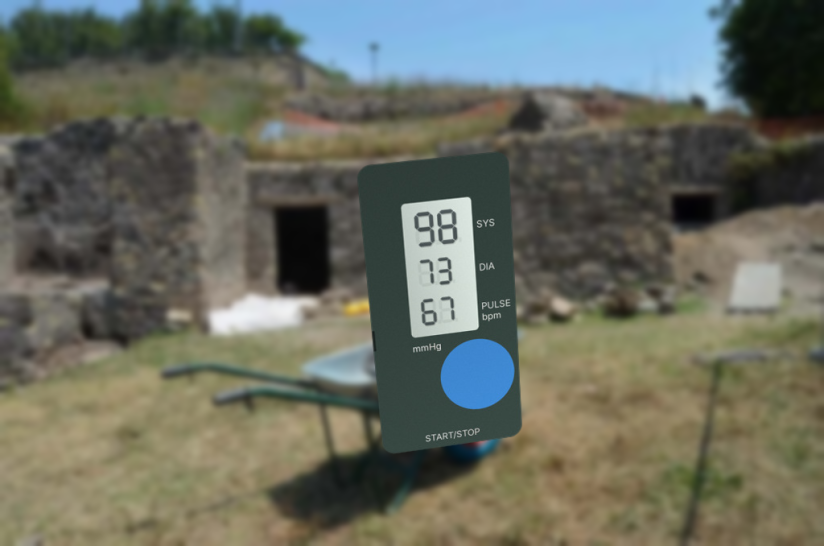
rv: mmHg 73
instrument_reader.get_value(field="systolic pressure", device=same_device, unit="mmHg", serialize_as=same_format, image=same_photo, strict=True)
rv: mmHg 98
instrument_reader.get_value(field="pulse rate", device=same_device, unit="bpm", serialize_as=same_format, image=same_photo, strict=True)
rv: bpm 67
